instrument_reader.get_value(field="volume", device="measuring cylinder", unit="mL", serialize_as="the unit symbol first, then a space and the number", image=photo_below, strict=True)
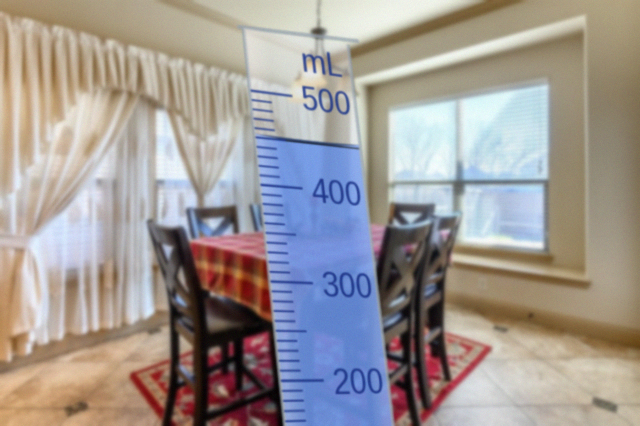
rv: mL 450
